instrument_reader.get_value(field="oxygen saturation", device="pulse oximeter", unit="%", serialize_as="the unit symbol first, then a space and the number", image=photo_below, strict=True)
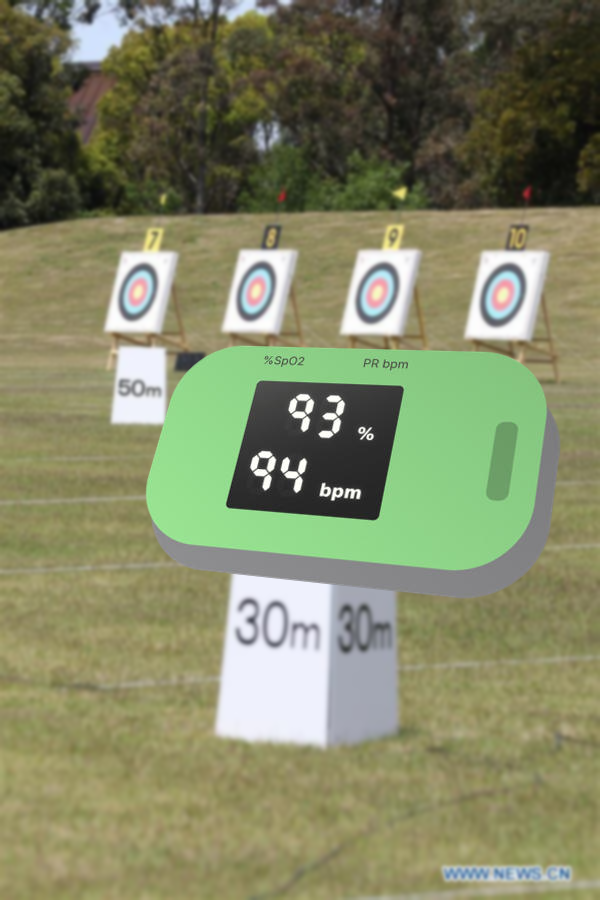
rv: % 93
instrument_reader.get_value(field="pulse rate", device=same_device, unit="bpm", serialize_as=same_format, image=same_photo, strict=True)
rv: bpm 94
